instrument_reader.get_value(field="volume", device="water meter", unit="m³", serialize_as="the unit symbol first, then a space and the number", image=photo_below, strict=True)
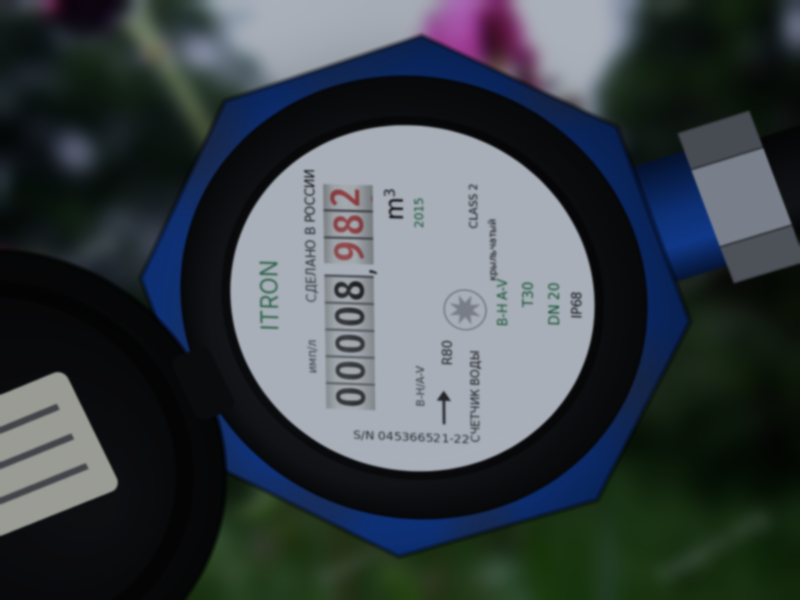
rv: m³ 8.982
